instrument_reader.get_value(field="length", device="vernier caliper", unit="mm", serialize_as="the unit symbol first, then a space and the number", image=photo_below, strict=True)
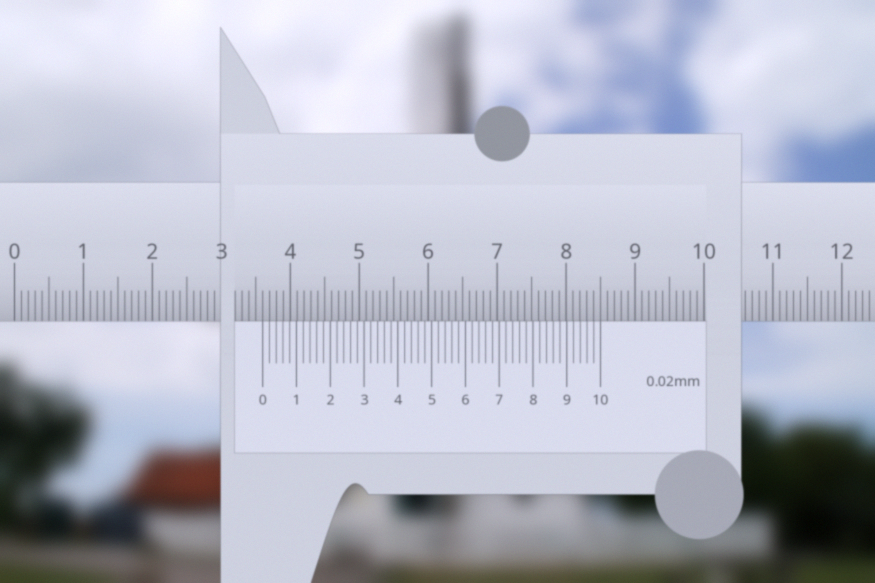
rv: mm 36.0
